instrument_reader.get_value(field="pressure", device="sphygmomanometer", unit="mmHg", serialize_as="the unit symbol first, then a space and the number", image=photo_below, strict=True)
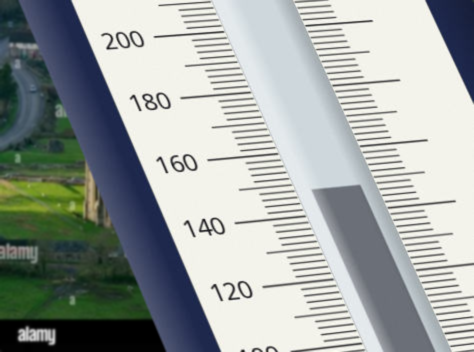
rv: mmHg 148
